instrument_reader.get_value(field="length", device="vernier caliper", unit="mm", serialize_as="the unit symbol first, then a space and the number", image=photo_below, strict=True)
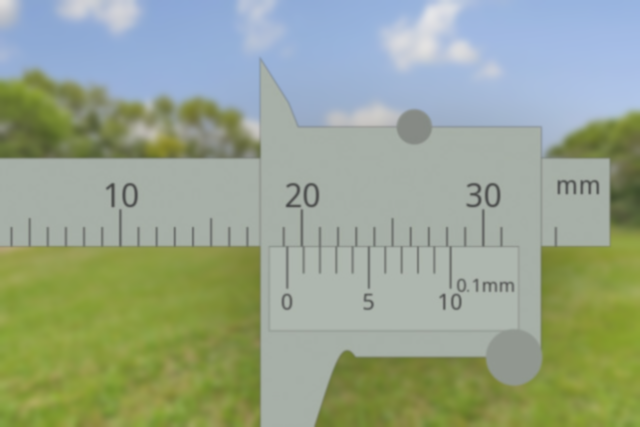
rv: mm 19.2
